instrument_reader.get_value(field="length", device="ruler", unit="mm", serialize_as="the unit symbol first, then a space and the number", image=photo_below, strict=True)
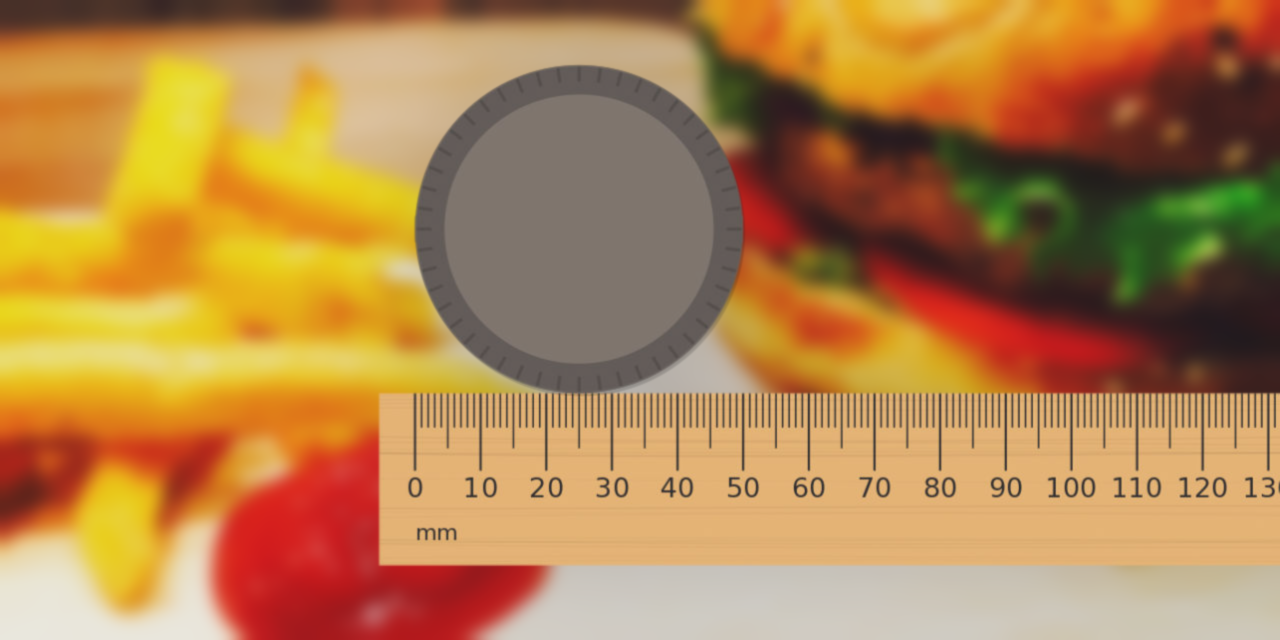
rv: mm 50
